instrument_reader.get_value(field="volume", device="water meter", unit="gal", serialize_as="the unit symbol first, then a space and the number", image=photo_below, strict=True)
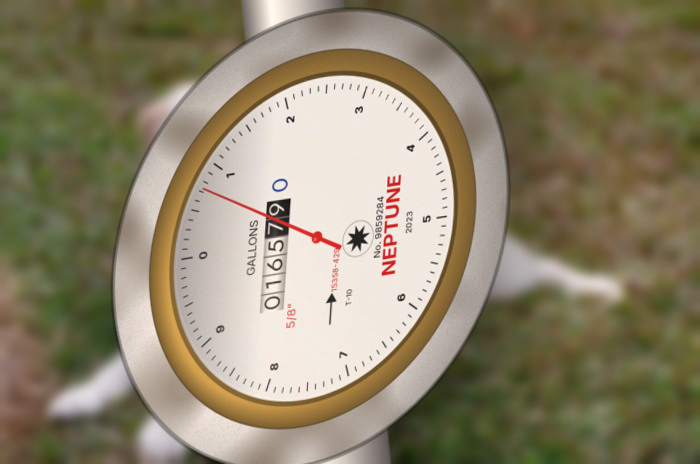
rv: gal 165790.7
